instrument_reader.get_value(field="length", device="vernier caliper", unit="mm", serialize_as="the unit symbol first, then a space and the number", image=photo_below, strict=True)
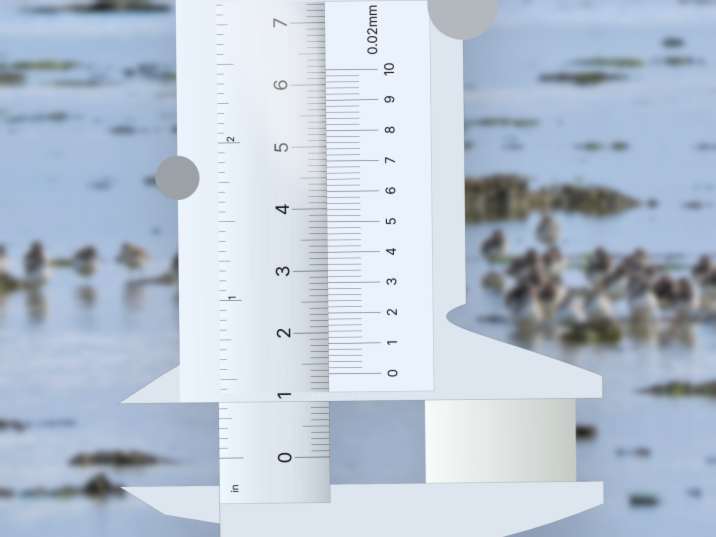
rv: mm 13.4
